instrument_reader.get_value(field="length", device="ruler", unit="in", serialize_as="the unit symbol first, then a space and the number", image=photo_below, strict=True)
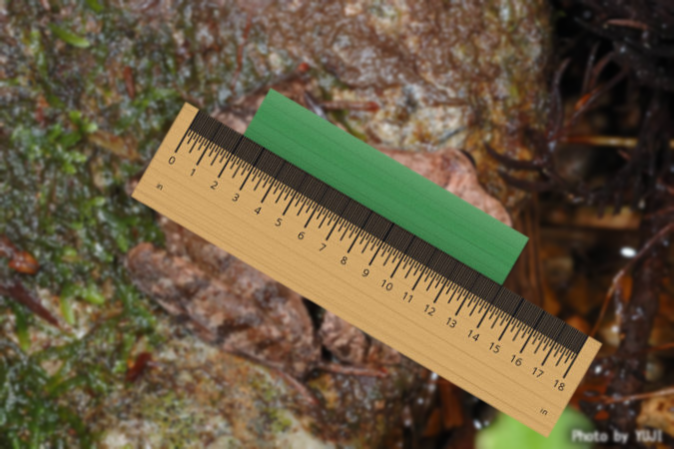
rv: in 12
